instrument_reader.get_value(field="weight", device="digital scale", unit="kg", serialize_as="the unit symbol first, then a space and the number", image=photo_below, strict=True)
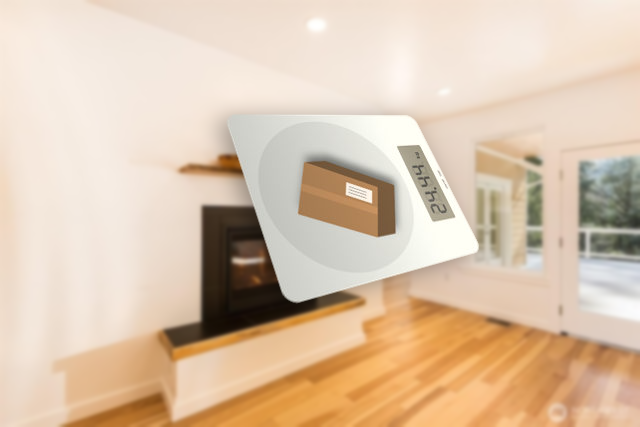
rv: kg 24.44
